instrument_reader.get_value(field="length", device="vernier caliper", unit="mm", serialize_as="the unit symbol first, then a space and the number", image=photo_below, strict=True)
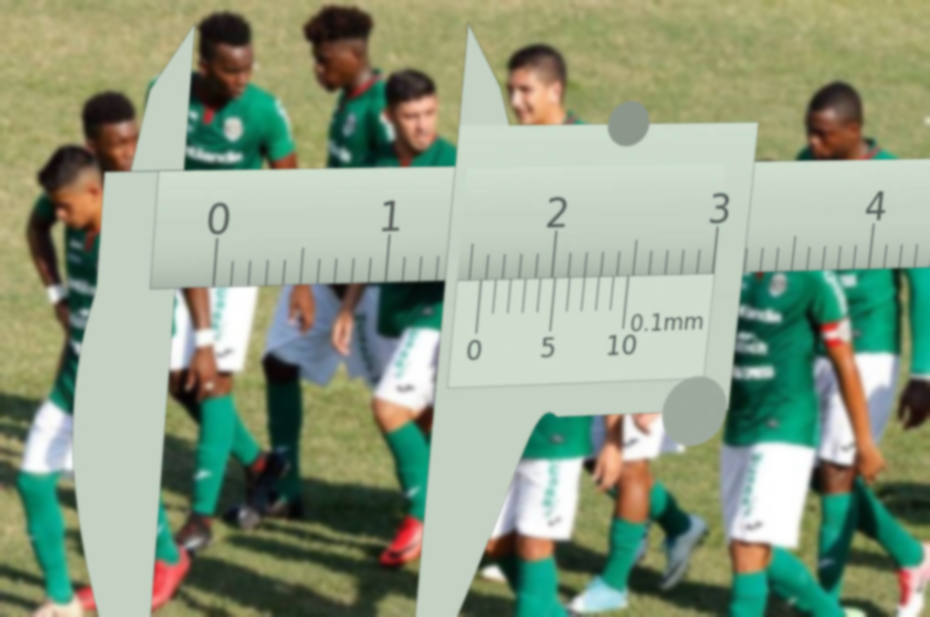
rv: mm 15.7
